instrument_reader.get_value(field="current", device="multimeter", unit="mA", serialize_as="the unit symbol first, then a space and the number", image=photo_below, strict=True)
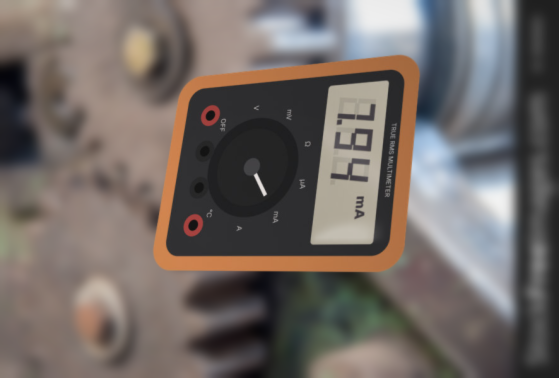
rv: mA 7.94
